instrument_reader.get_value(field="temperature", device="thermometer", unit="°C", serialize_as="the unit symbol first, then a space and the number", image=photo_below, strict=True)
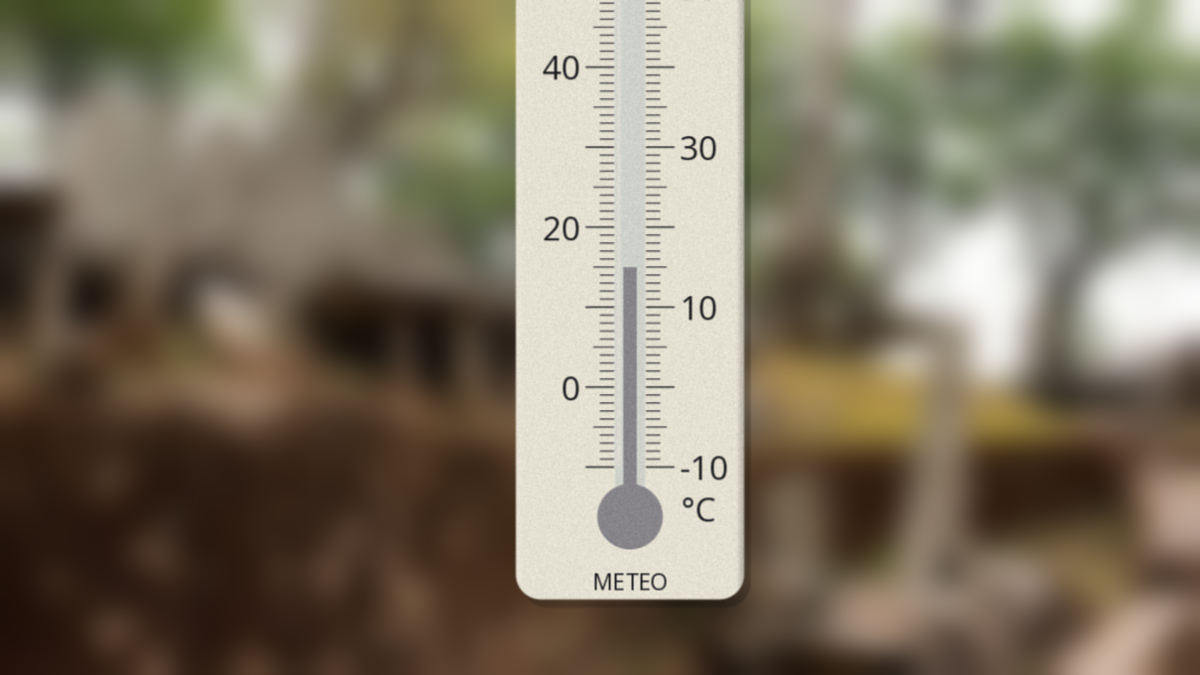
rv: °C 15
